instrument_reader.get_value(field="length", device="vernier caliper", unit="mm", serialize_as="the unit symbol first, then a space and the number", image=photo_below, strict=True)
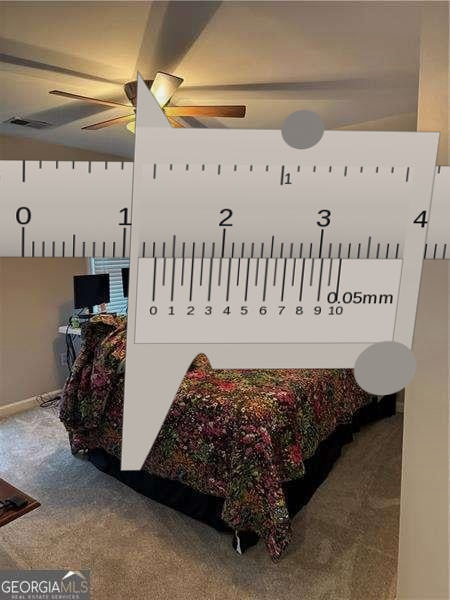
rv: mm 13.2
